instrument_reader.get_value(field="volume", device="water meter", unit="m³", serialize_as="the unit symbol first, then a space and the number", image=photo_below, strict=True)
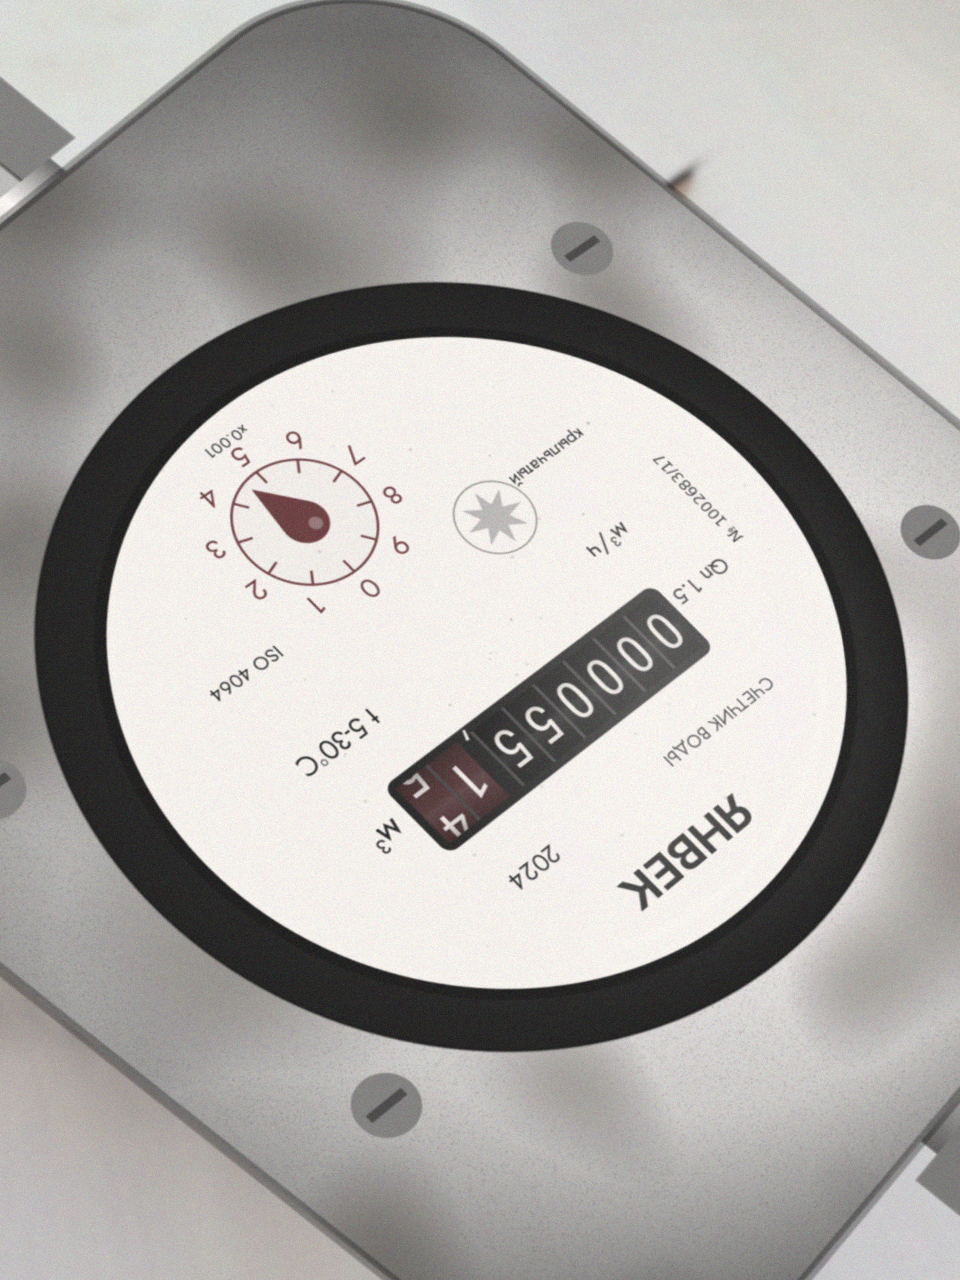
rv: m³ 55.144
